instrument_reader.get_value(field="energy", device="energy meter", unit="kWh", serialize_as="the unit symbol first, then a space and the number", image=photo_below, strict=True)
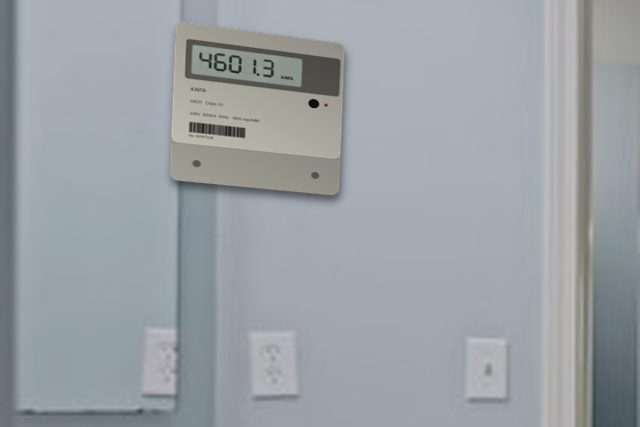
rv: kWh 4601.3
